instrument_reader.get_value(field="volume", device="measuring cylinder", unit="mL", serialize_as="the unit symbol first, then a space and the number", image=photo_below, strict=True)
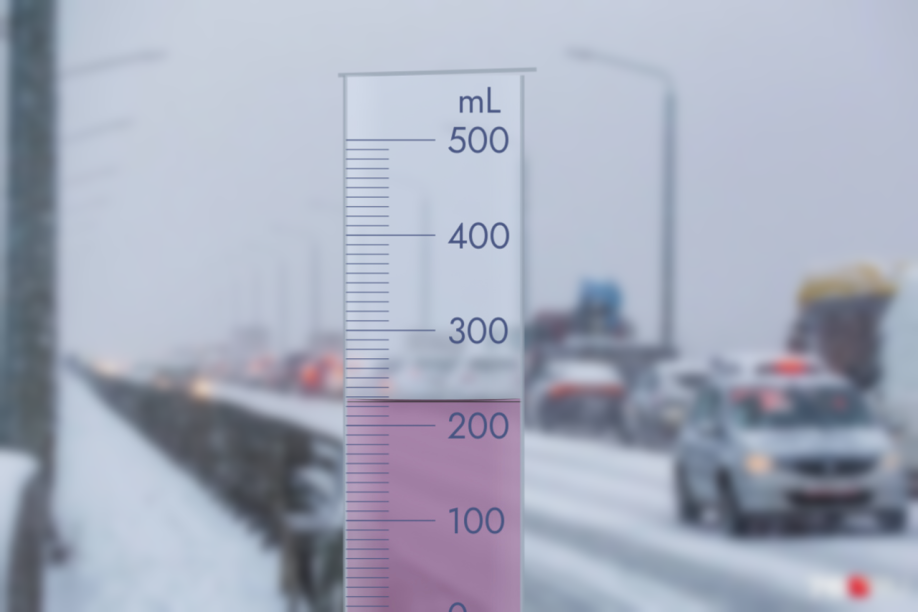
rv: mL 225
